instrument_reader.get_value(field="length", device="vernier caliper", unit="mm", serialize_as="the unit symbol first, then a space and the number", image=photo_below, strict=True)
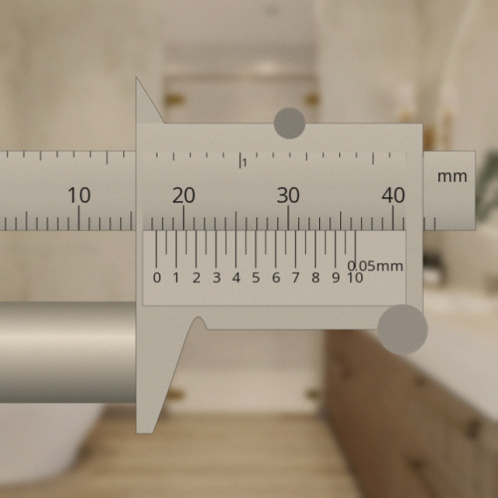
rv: mm 17.4
